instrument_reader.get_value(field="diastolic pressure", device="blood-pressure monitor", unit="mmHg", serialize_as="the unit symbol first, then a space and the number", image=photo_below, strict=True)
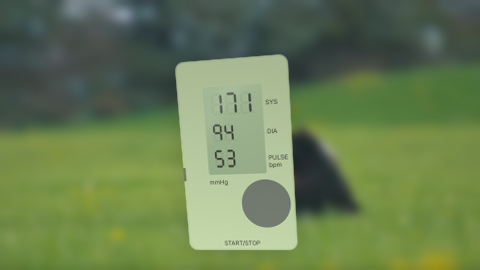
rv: mmHg 94
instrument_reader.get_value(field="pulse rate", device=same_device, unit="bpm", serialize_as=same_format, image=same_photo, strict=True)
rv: bpm 53
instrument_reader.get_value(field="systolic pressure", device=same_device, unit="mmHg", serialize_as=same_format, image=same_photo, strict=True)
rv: mmHg 171
